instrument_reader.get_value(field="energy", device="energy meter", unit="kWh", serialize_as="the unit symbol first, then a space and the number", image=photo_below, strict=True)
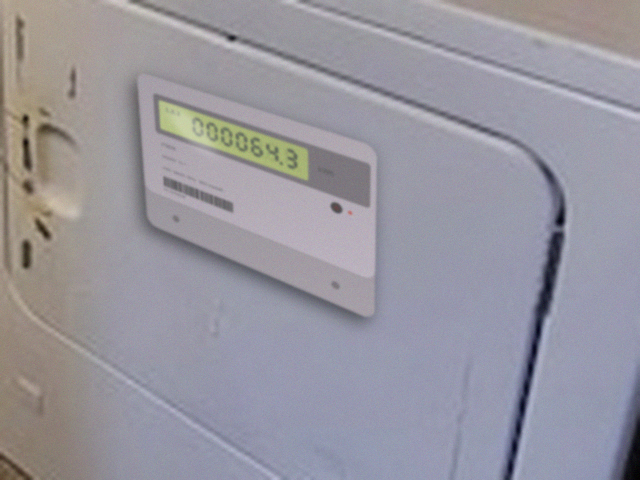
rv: kWh 64.3
